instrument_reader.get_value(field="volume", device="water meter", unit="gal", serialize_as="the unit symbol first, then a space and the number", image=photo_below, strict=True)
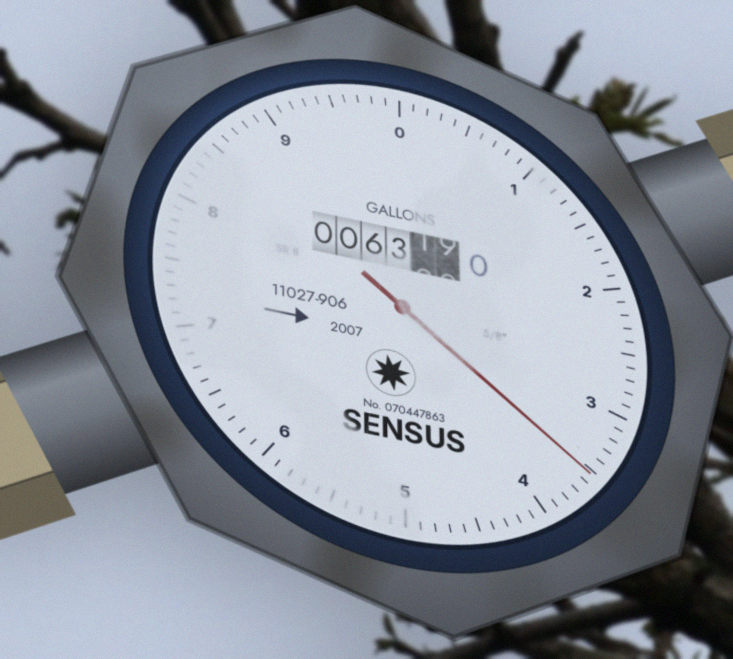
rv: gal 63193.5
